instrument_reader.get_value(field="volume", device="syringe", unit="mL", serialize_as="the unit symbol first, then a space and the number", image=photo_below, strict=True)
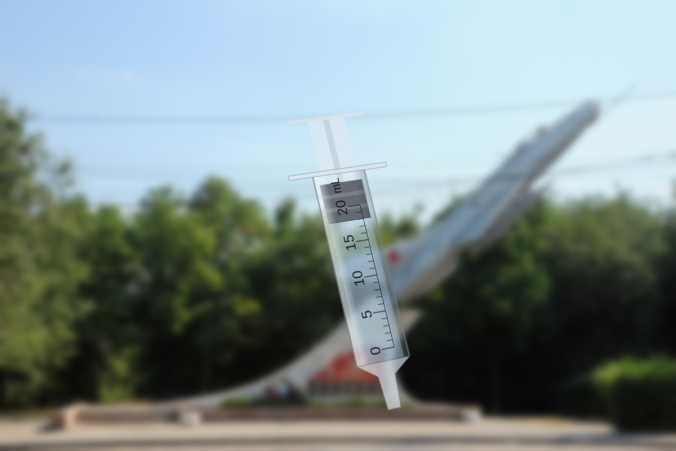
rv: mL 18
